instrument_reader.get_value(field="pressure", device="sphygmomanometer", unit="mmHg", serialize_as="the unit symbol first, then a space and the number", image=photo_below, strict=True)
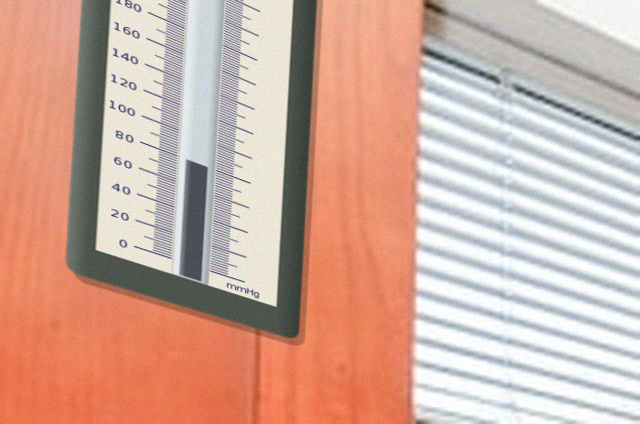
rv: mmHg 80
